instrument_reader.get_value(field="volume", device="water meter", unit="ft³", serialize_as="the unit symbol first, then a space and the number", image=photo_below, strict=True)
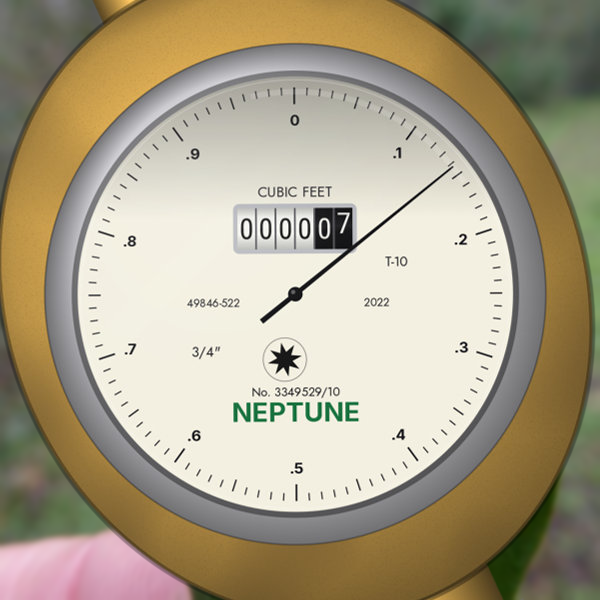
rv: ft³ 7.14
